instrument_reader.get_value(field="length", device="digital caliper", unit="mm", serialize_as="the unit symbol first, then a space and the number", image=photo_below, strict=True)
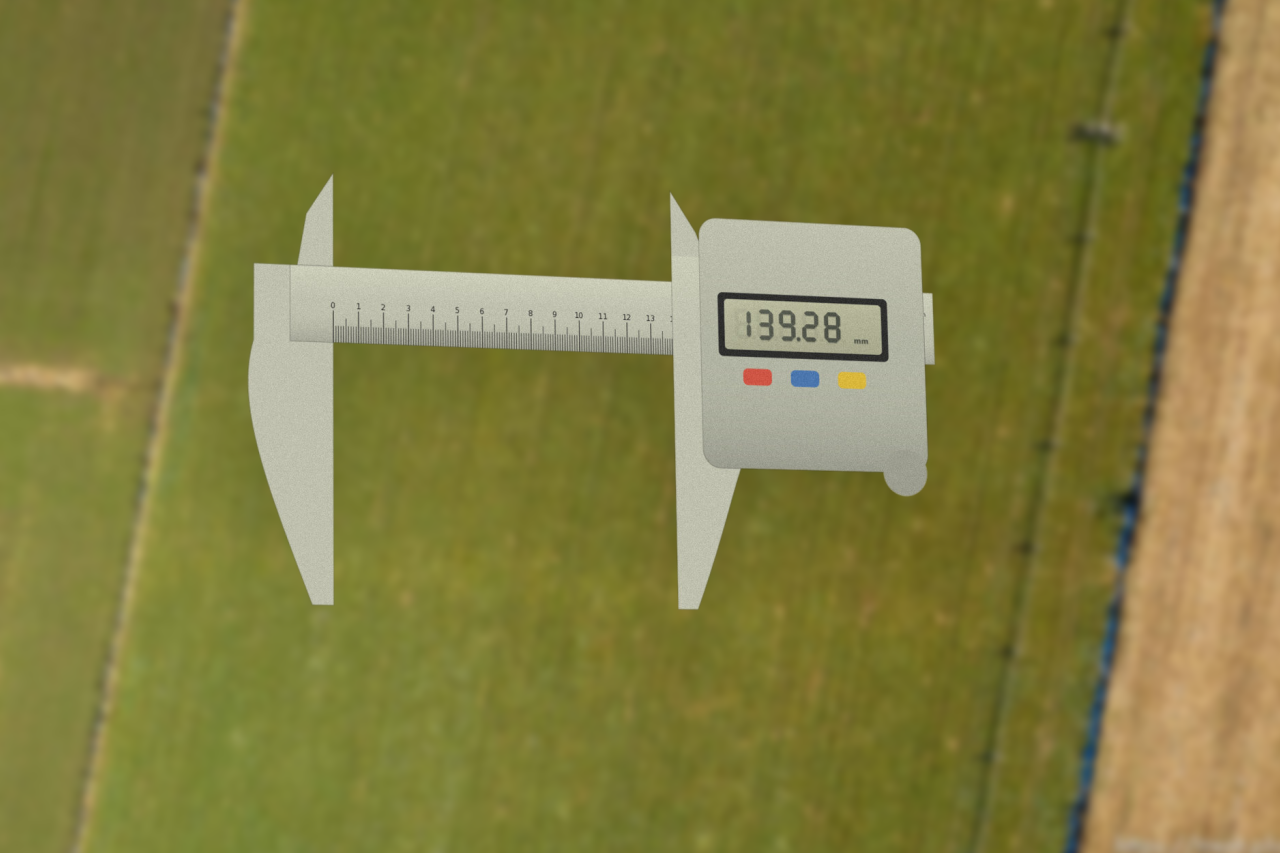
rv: mm 139.28
